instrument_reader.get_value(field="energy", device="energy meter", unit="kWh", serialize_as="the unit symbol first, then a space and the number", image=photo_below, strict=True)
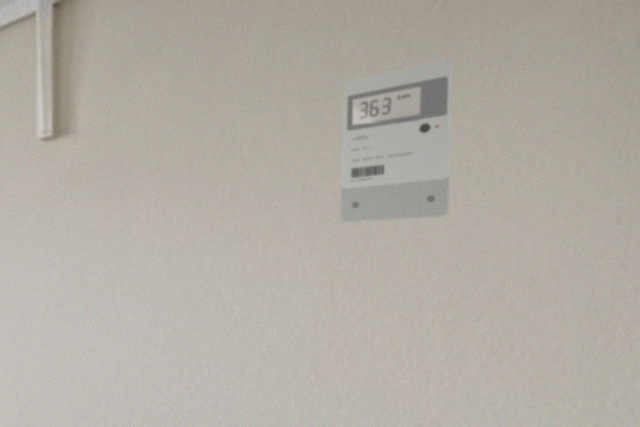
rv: kWh 363
